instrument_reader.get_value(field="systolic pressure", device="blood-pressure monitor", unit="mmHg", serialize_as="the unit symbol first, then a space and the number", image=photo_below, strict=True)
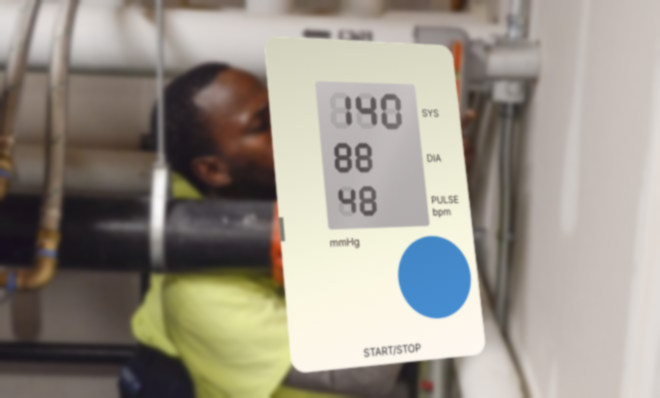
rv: mmHg 140
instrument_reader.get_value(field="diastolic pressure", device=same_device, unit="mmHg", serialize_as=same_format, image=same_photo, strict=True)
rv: mmHg 88
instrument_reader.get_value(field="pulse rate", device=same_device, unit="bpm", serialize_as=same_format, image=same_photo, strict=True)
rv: bpm 48
